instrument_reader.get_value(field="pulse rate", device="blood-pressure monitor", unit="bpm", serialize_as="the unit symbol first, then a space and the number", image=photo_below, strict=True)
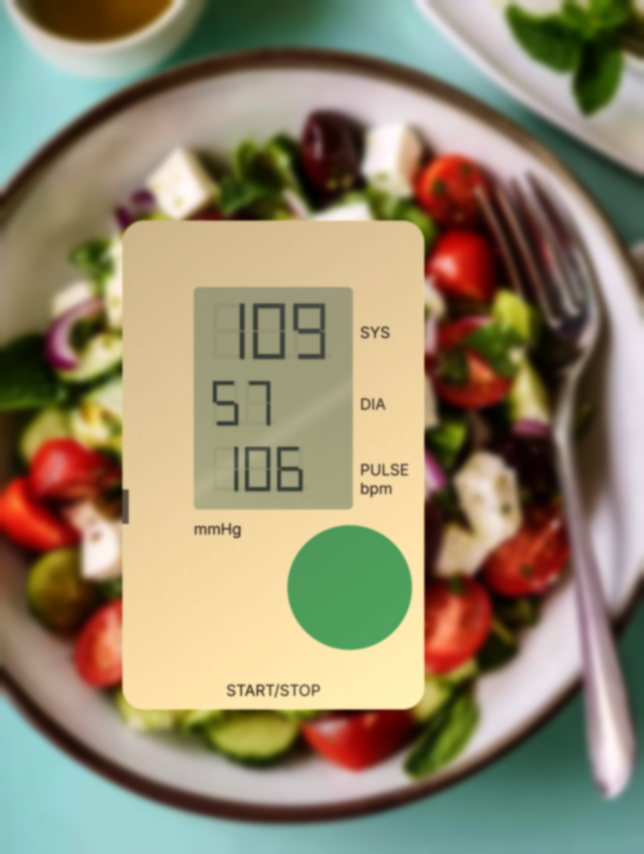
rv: bpm 106
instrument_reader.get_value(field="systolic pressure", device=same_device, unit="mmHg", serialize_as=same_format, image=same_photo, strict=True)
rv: mmHg 109
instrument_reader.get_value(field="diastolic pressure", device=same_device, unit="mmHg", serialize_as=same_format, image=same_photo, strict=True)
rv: mmHg 57
